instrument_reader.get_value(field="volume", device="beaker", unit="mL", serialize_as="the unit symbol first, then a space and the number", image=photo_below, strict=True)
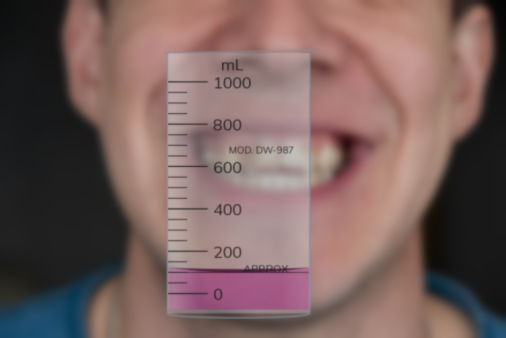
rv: mL 100
